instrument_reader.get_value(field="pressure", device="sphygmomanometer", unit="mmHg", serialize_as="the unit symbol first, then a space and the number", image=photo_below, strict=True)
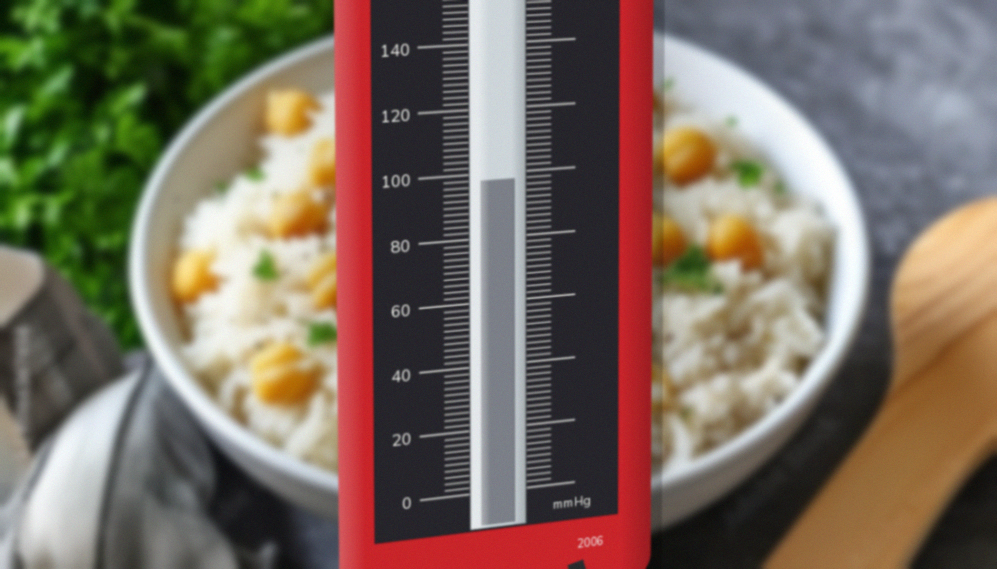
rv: mmHg 98
